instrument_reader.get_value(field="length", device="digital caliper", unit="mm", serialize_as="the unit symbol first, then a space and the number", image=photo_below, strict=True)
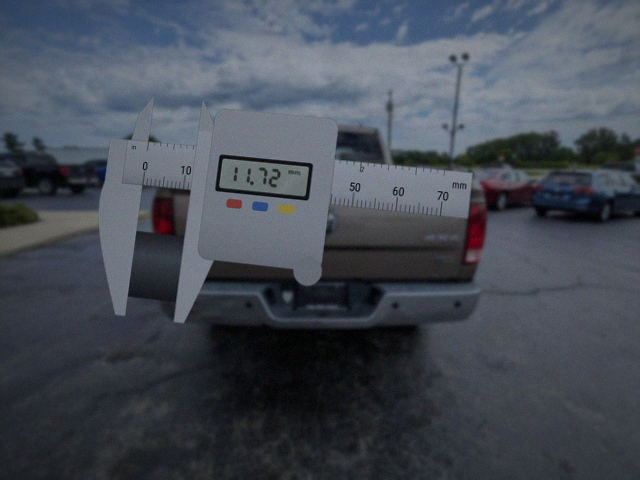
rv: mm 11.72
